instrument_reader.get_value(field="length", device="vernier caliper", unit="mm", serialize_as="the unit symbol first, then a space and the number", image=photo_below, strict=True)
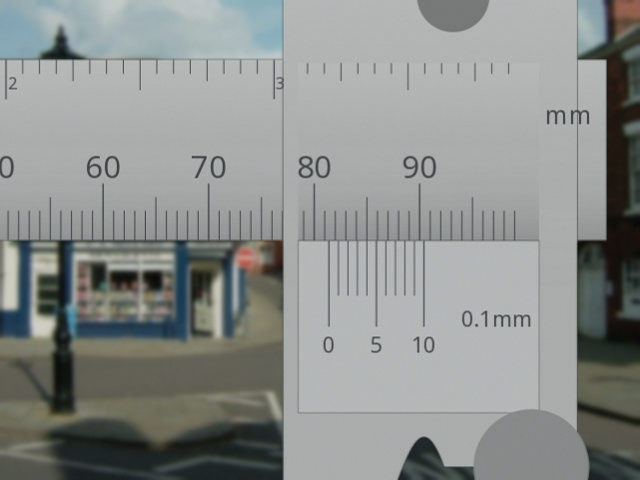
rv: mm 81.4
